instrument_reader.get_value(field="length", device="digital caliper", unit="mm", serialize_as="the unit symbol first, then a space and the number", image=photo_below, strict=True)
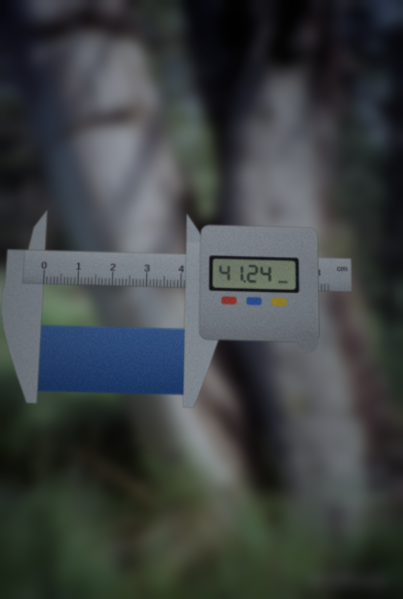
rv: mm 41.24
